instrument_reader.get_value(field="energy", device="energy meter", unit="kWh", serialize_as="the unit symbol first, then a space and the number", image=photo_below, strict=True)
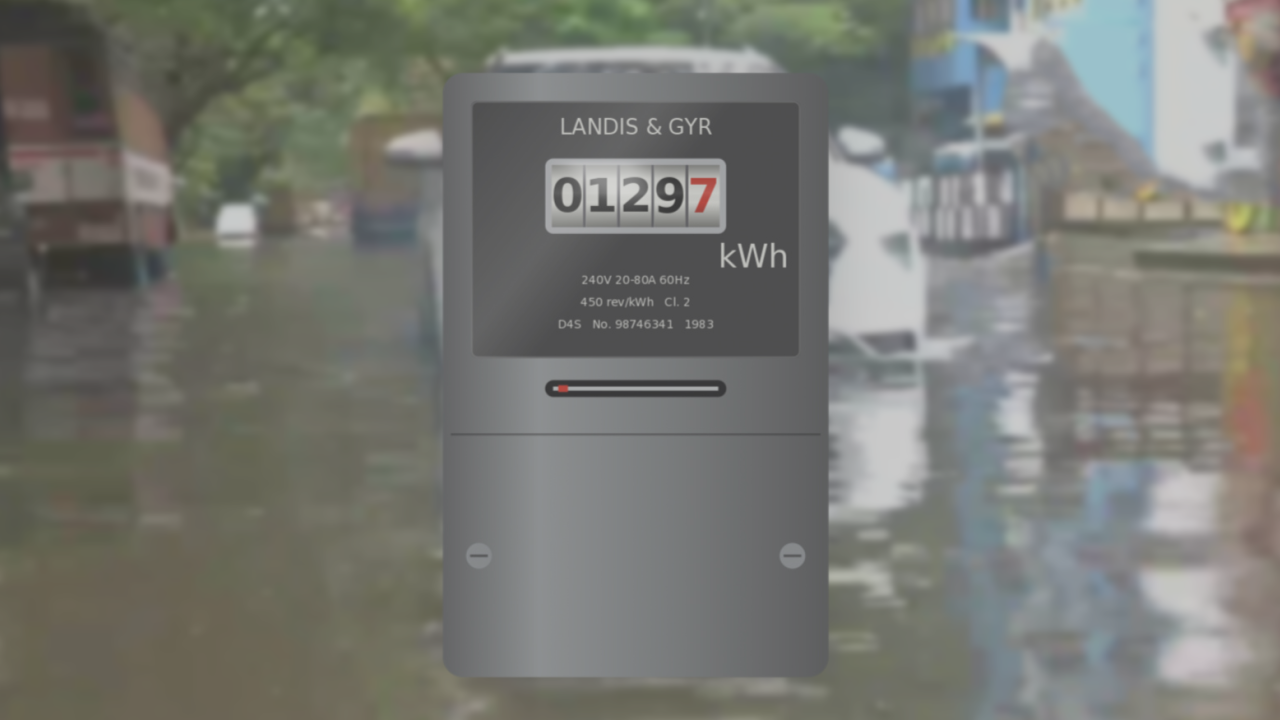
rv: kWh 129.7
